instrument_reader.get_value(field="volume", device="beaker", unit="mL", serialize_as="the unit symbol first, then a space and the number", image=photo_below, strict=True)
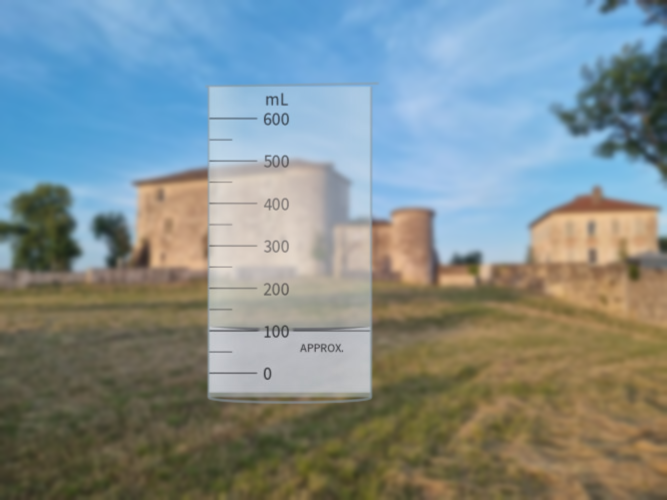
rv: mL 100
